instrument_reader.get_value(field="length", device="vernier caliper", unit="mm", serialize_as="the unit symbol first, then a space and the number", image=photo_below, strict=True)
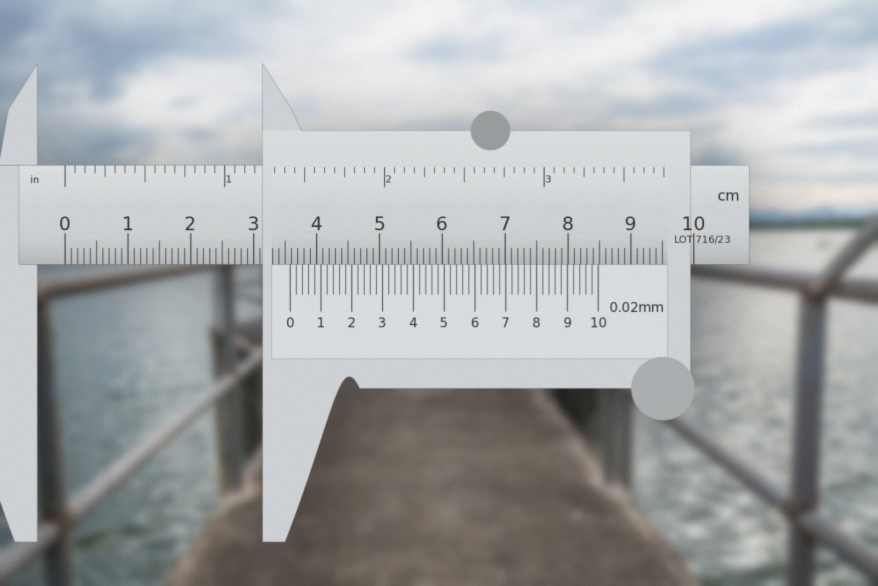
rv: mm 35.8
